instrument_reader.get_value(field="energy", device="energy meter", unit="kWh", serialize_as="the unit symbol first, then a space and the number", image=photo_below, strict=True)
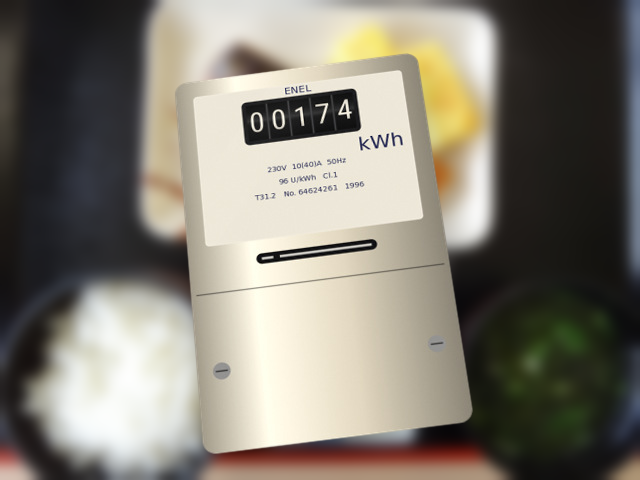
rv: kWh 174
